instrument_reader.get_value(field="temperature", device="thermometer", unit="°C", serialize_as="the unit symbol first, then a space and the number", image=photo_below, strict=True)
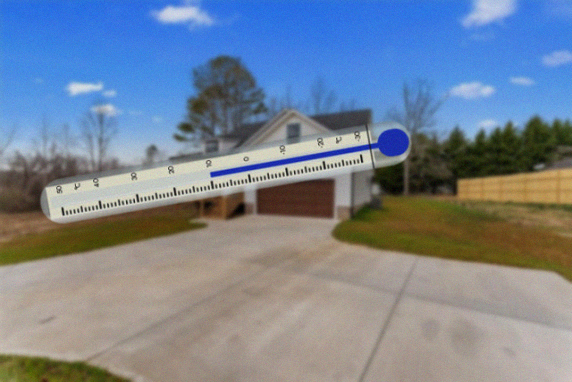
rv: °C 10
